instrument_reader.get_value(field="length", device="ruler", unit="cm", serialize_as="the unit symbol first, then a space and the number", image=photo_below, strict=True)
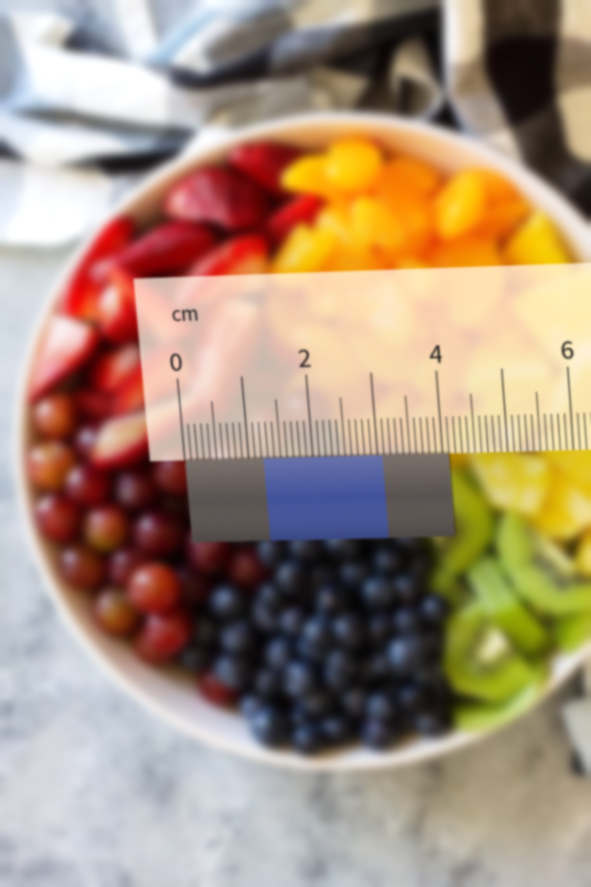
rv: cm 4.1
